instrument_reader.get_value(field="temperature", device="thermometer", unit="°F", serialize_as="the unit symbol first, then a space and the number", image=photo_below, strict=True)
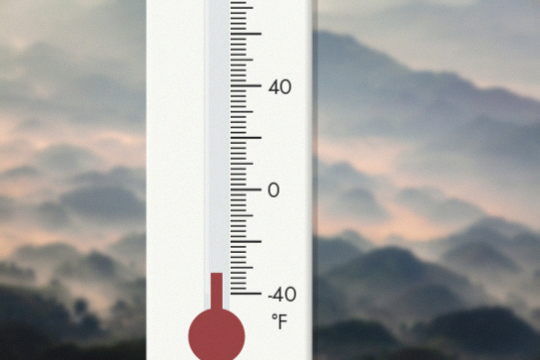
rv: °F -32
